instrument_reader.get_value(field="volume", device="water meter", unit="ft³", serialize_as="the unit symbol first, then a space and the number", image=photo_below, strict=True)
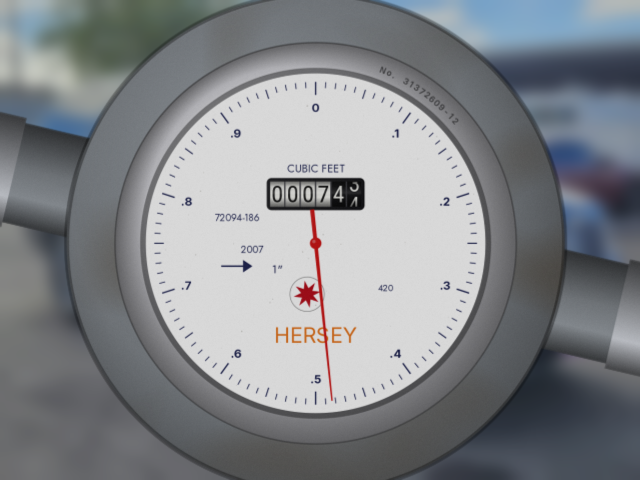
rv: ft³ 743.48
